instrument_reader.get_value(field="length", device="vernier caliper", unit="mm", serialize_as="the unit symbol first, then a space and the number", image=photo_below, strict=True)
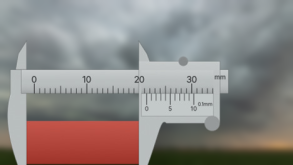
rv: mm 21.4
